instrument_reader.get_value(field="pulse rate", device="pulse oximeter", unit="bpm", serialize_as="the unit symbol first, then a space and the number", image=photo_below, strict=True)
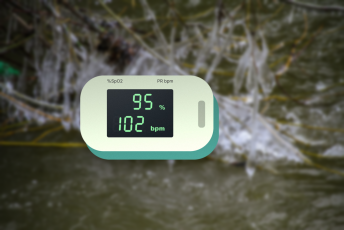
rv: bpm 102
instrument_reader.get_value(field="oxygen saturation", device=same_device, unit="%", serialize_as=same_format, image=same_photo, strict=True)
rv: % 95
